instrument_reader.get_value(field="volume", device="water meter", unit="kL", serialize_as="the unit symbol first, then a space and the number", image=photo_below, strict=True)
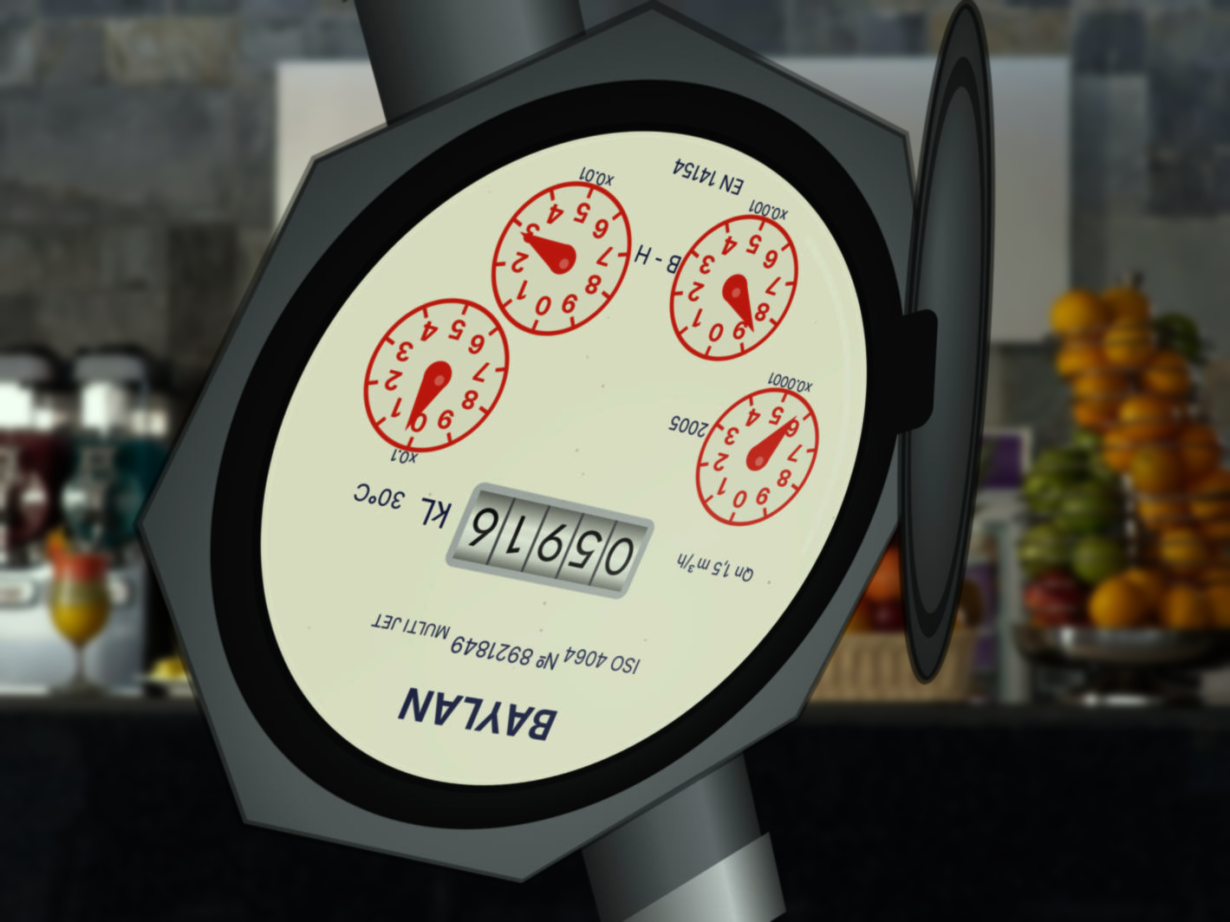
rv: kL 5916.0285
